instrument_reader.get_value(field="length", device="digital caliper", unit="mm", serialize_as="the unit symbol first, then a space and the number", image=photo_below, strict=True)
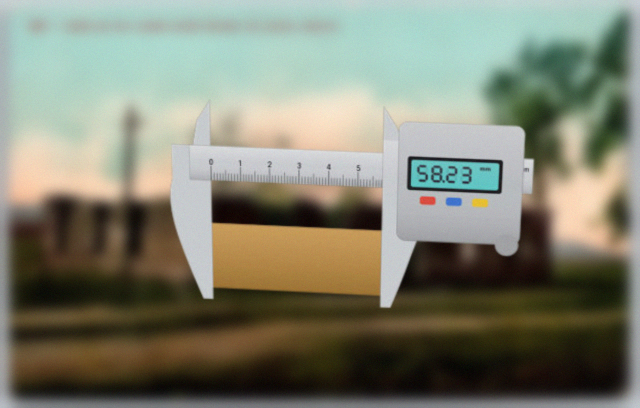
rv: mm 58.23
